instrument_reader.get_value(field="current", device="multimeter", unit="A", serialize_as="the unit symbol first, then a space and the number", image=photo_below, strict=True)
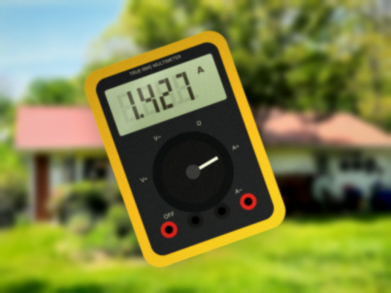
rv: A 1.427
